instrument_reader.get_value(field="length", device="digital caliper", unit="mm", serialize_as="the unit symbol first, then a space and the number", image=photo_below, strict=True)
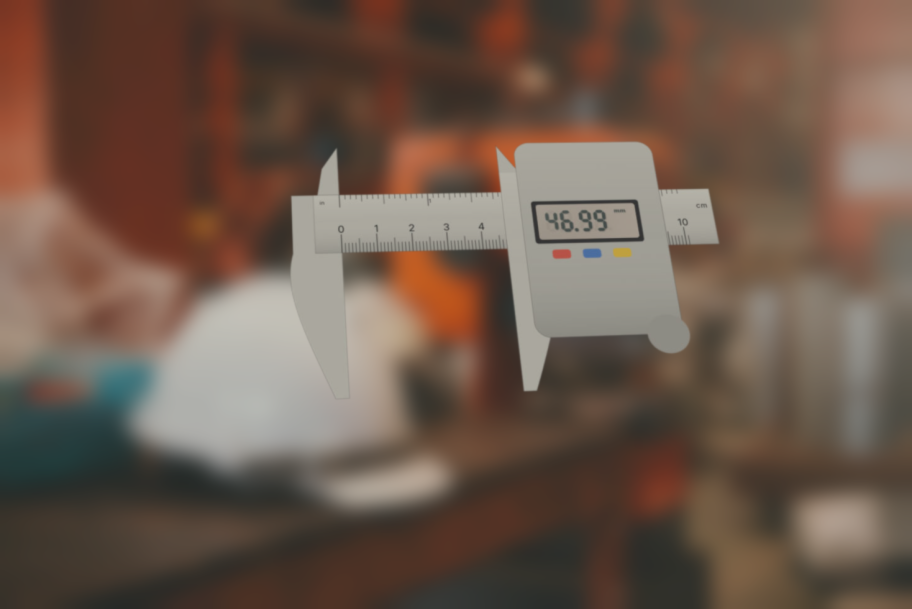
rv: mm 46.99
